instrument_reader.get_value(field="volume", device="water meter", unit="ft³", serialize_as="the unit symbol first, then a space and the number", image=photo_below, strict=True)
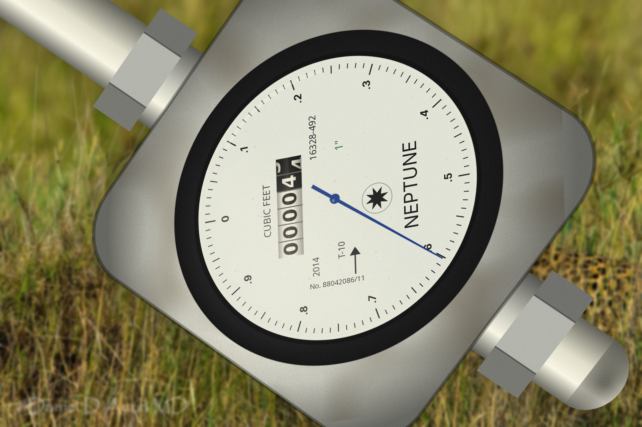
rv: ft³ 43.60
